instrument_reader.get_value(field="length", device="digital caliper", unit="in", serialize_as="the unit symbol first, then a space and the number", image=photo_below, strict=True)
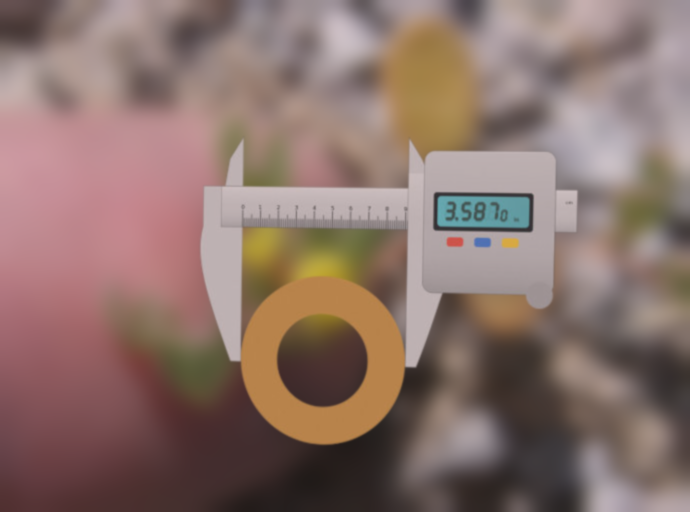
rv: in 3.5870
